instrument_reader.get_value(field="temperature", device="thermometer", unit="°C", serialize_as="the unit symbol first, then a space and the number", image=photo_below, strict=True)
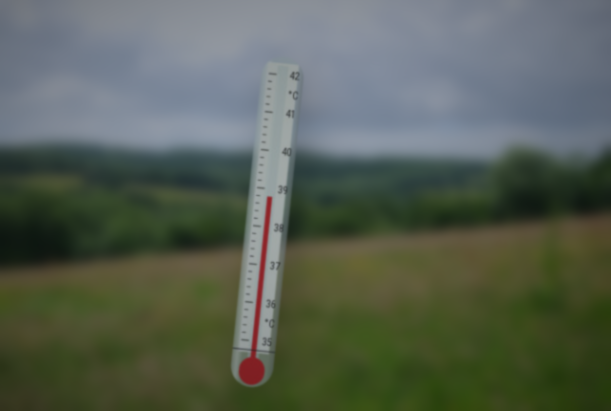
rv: °C 38.8
